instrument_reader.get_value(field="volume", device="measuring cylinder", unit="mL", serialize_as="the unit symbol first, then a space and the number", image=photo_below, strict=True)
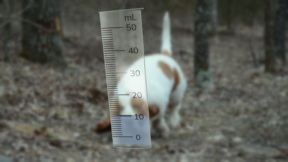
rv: mL 10
